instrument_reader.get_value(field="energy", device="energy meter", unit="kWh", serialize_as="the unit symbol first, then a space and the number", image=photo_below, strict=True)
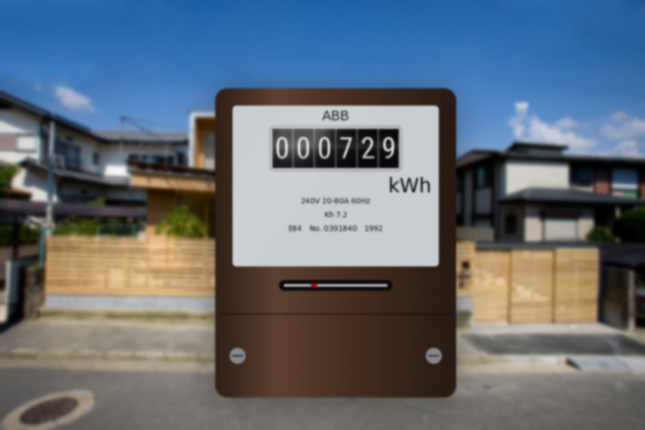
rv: kWh 729
